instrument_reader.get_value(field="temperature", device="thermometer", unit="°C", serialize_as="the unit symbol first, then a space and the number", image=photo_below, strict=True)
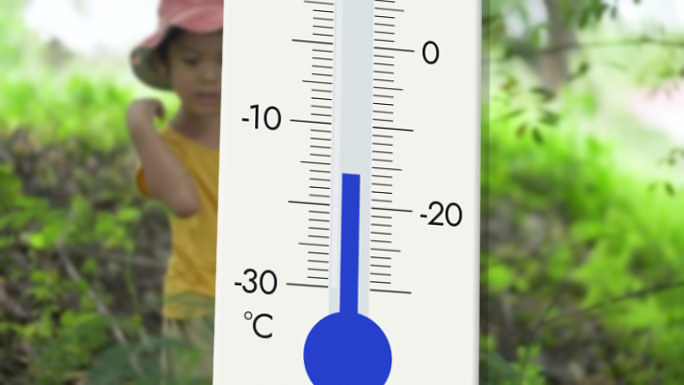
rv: °C -16
